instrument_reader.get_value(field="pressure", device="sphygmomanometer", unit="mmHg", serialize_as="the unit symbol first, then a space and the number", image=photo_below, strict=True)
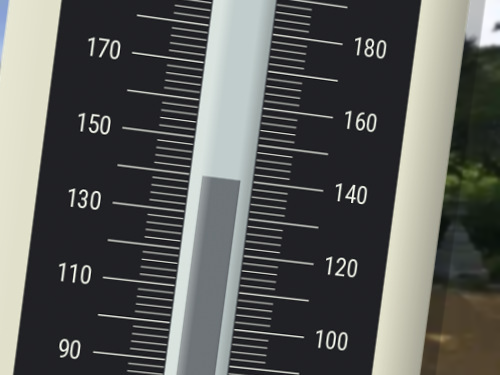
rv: mmHg 140
